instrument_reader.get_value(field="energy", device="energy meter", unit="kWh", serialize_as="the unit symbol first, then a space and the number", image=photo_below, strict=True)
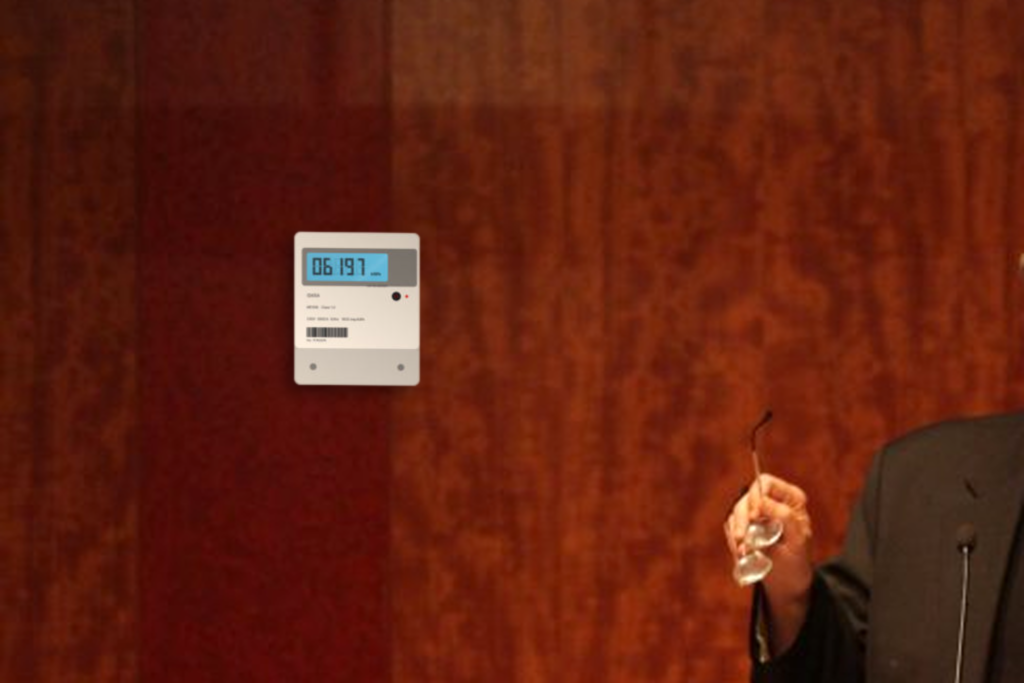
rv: kWh 6197
